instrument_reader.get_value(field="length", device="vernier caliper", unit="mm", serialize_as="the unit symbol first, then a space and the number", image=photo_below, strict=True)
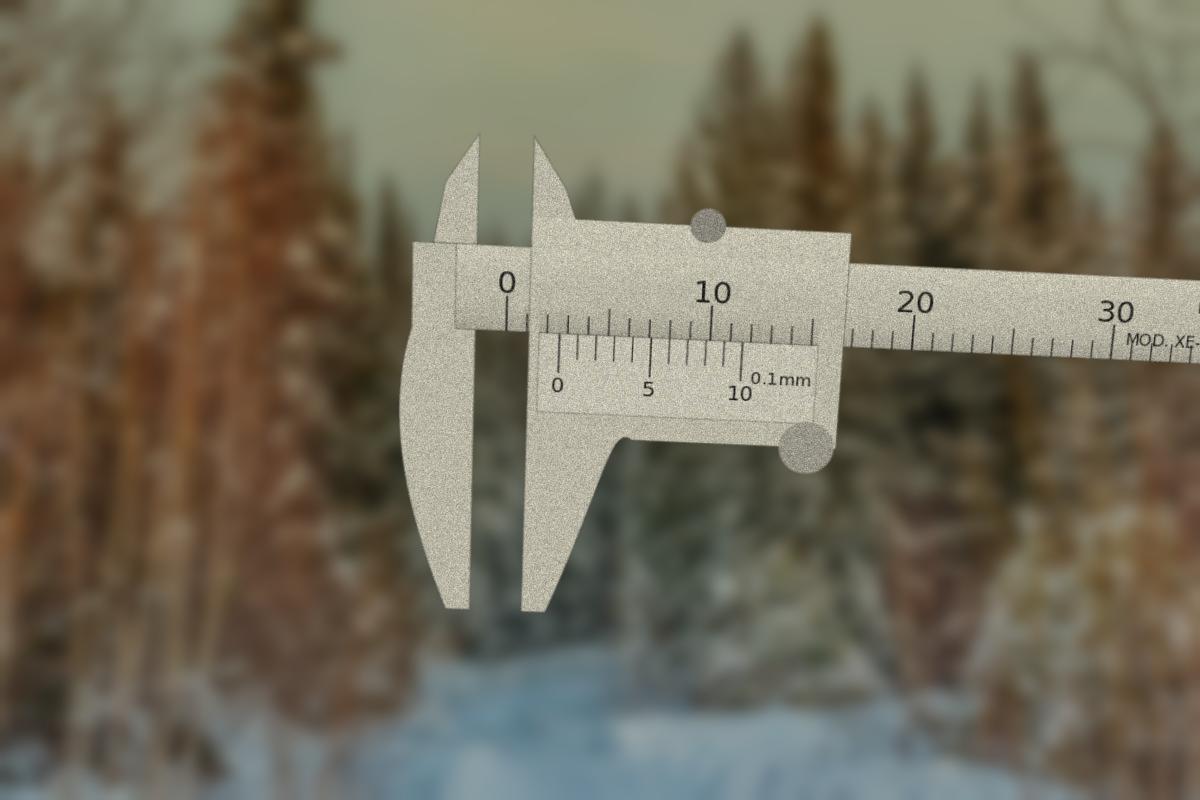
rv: mm 2.6
